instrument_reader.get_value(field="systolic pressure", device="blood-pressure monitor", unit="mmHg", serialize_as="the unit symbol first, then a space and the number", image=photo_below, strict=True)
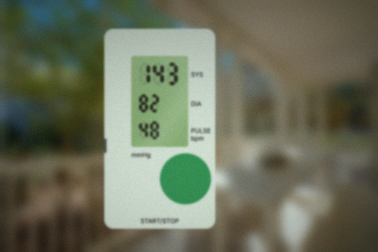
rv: mmHg 143
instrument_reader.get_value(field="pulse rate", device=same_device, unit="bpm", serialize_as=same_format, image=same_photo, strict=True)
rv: bpm 48
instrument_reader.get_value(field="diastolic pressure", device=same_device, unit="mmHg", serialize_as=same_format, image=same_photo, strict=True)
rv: mmHg 82
